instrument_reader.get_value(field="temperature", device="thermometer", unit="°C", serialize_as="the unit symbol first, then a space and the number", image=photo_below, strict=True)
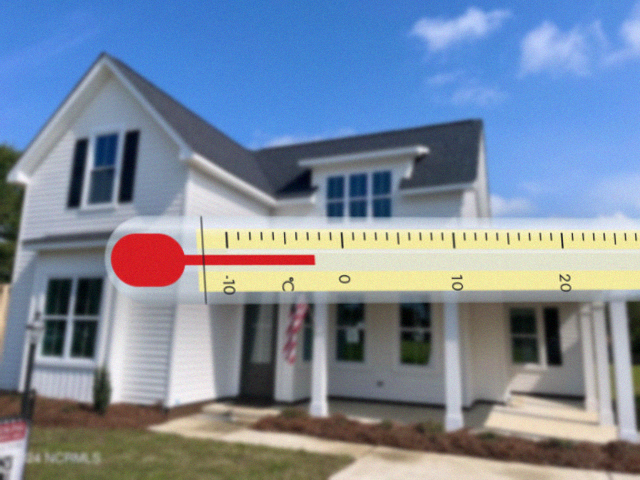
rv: °C -2.5
